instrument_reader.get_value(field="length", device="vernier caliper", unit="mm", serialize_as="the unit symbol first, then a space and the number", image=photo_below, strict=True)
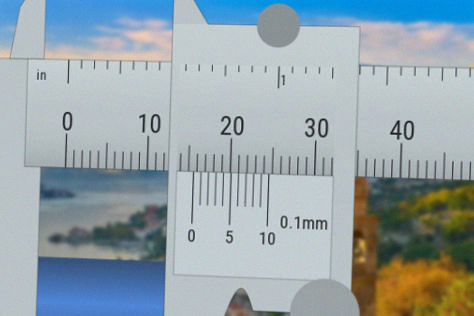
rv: mm 15.6
